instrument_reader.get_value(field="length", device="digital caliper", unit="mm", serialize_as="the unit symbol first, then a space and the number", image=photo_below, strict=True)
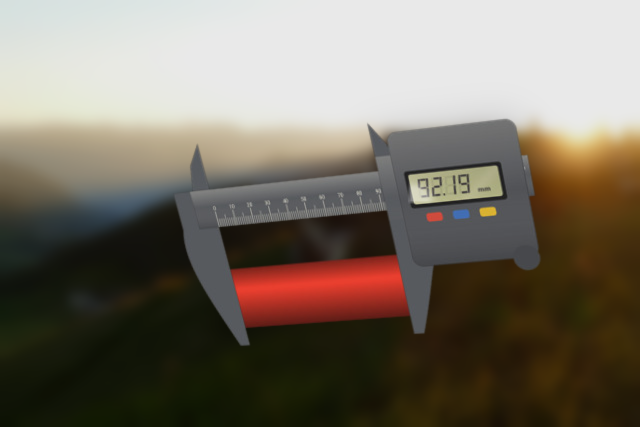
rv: mm 92.19
